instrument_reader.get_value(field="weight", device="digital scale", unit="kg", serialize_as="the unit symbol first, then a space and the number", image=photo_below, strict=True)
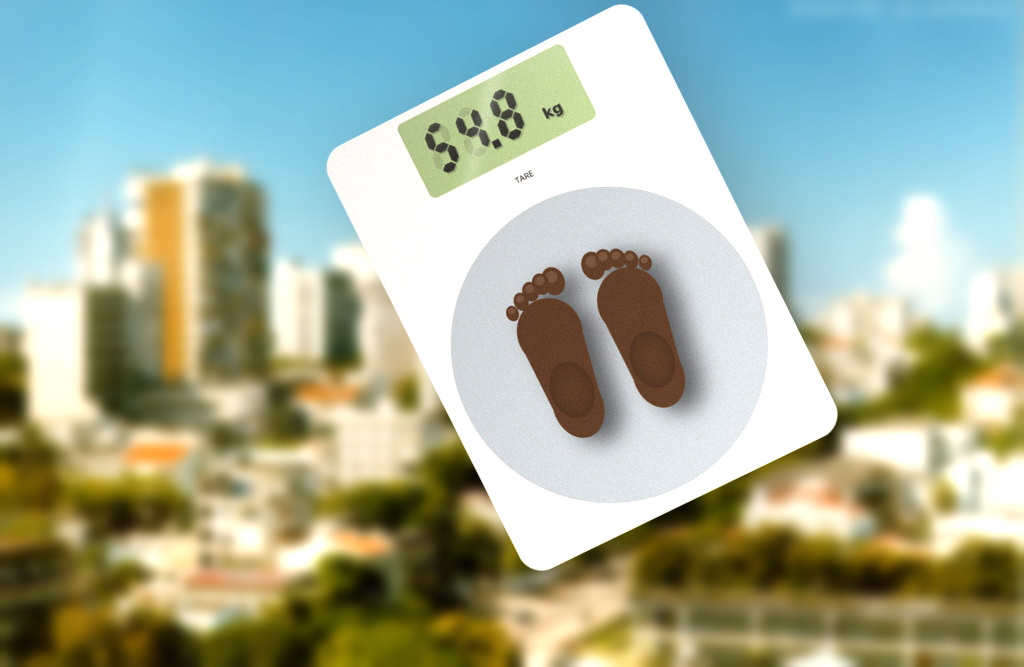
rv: kg 54.8
